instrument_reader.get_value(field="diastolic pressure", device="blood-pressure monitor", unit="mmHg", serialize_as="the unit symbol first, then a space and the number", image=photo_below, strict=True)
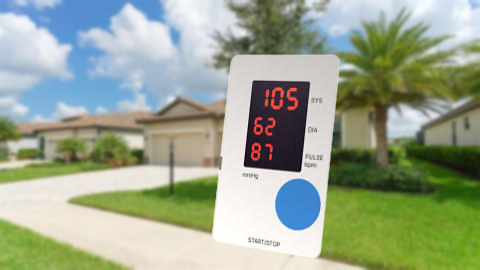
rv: mmHg 62
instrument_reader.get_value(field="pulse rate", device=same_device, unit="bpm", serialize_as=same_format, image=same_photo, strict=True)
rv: bpm 87
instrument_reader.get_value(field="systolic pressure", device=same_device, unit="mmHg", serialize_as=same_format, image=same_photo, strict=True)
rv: mmHg 105
